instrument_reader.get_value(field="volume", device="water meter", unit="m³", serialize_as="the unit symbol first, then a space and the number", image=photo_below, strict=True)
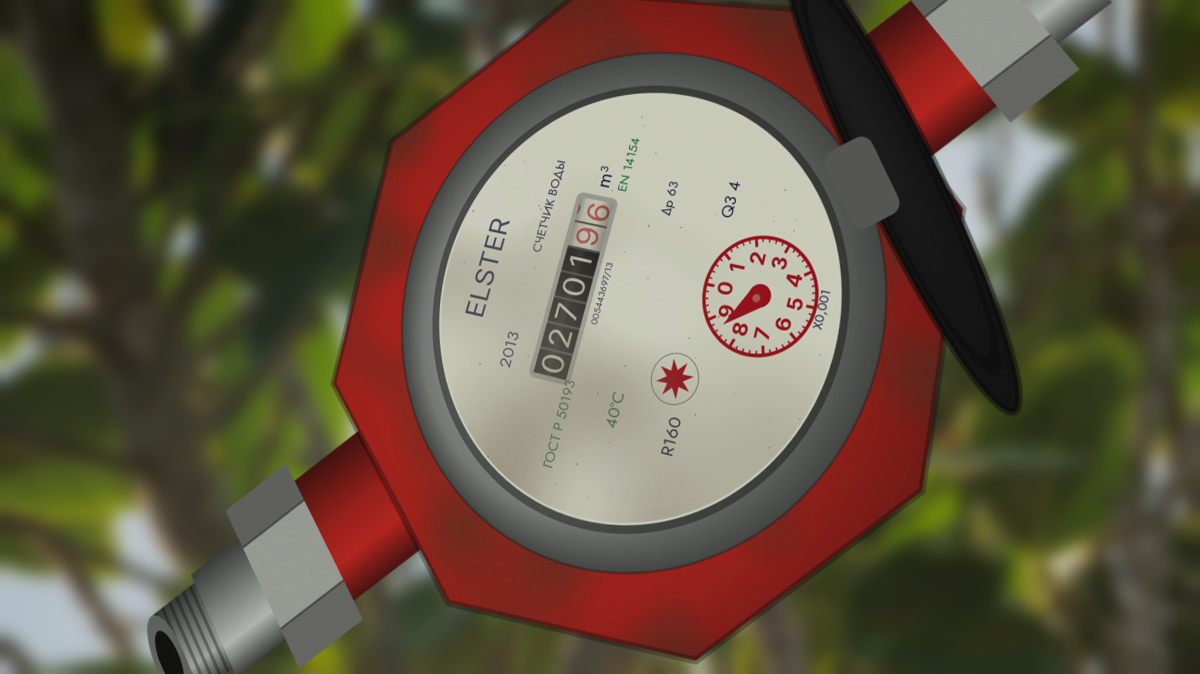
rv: m³ 2701.958
